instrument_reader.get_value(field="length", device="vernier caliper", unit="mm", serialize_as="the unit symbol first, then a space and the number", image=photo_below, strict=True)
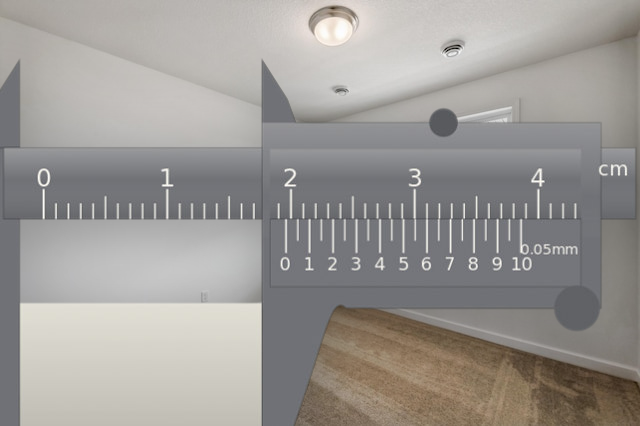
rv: mm 19.6
